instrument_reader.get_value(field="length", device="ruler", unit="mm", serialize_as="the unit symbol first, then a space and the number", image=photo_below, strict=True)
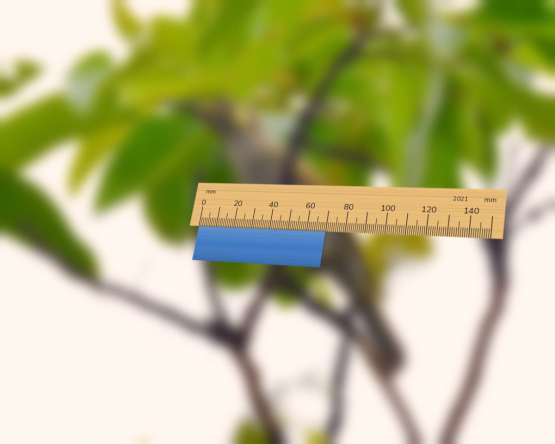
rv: mm 70
